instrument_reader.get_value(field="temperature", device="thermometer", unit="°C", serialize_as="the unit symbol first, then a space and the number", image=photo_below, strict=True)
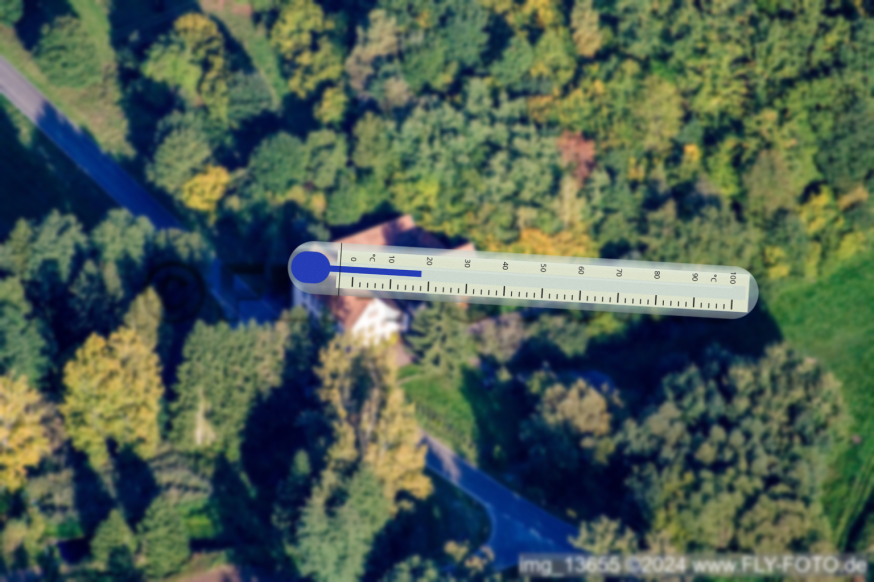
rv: °C 18
